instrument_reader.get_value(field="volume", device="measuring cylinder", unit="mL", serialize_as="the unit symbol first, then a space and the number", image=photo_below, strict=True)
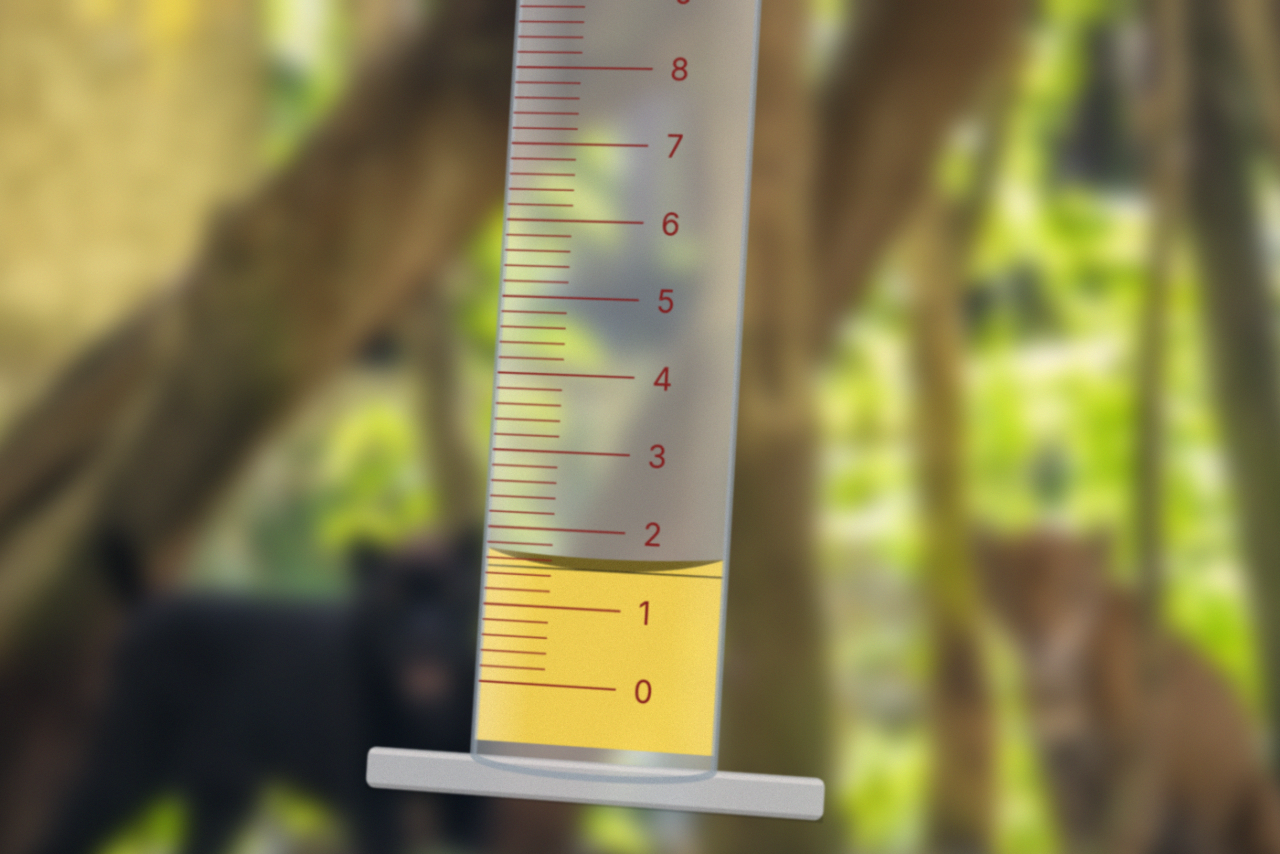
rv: mL 1.5
